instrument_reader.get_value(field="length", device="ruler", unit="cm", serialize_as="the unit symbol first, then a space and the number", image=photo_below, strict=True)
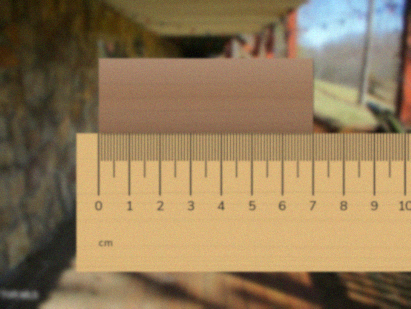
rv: cm 7
